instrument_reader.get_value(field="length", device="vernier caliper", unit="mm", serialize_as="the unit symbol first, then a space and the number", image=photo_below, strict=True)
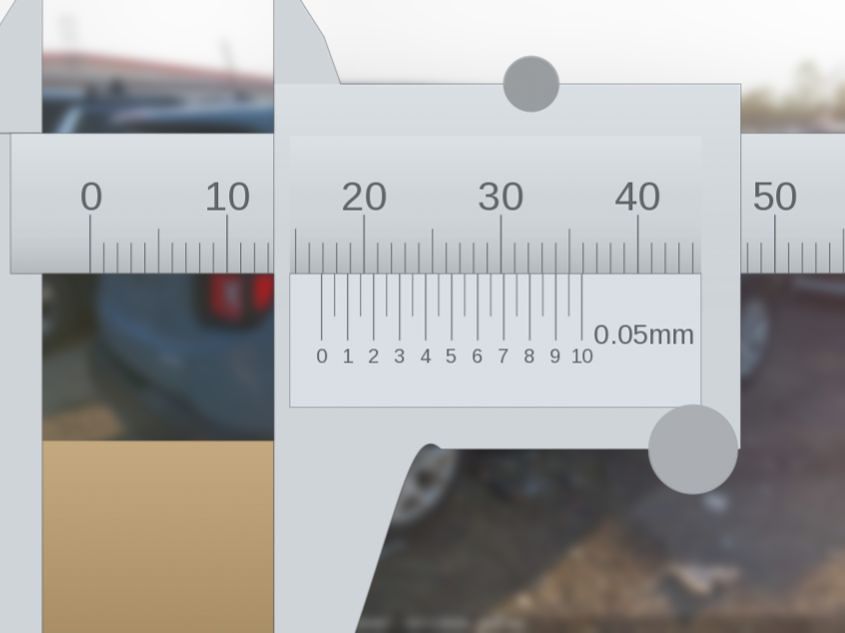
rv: mm 16.9
